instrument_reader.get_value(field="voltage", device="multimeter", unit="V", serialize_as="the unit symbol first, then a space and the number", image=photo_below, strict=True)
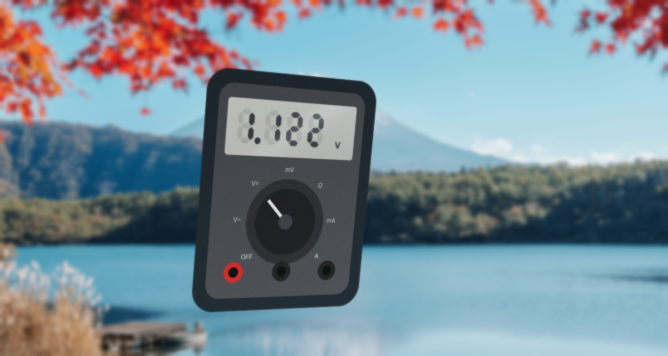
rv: V 1.122
